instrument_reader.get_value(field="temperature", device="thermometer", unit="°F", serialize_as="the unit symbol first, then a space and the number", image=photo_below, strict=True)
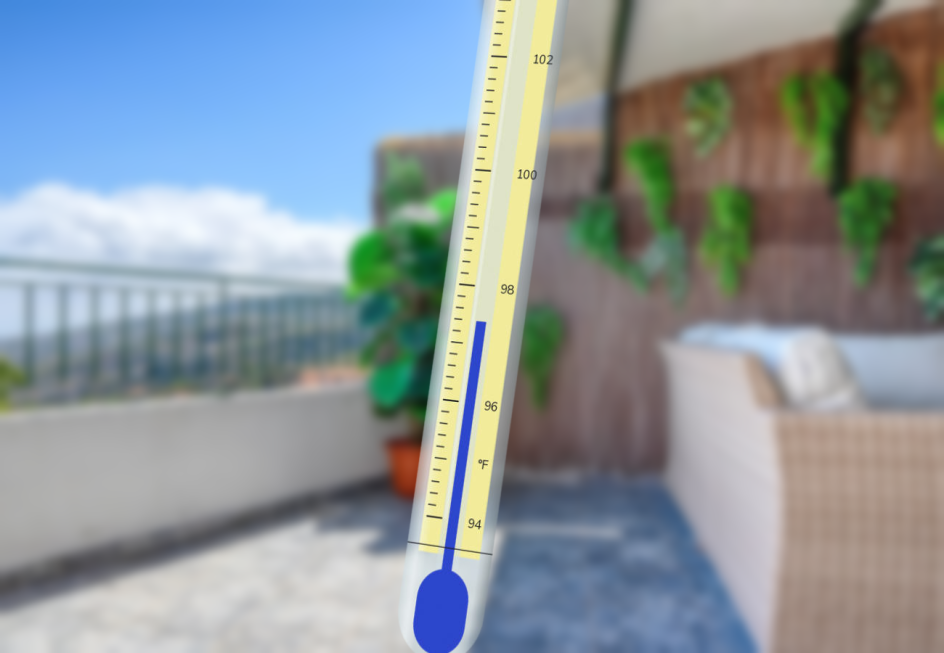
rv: °F 97.4
